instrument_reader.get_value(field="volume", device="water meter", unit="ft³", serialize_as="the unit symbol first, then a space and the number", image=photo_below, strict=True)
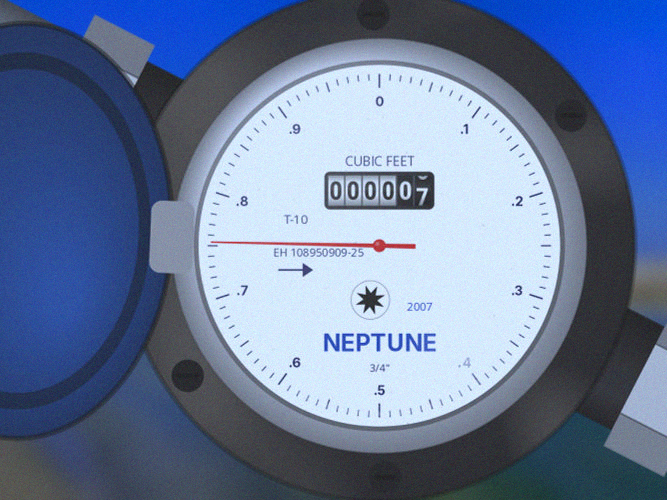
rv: ft³ 6.75
